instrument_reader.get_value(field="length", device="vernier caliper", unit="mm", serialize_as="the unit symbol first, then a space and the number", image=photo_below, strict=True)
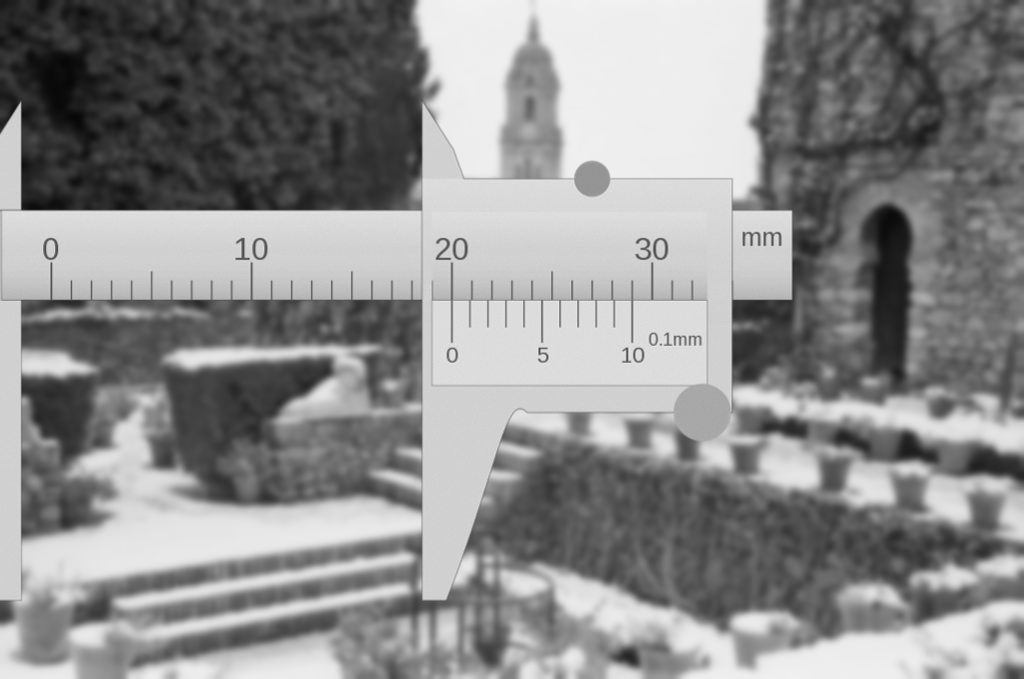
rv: mm 20.0
